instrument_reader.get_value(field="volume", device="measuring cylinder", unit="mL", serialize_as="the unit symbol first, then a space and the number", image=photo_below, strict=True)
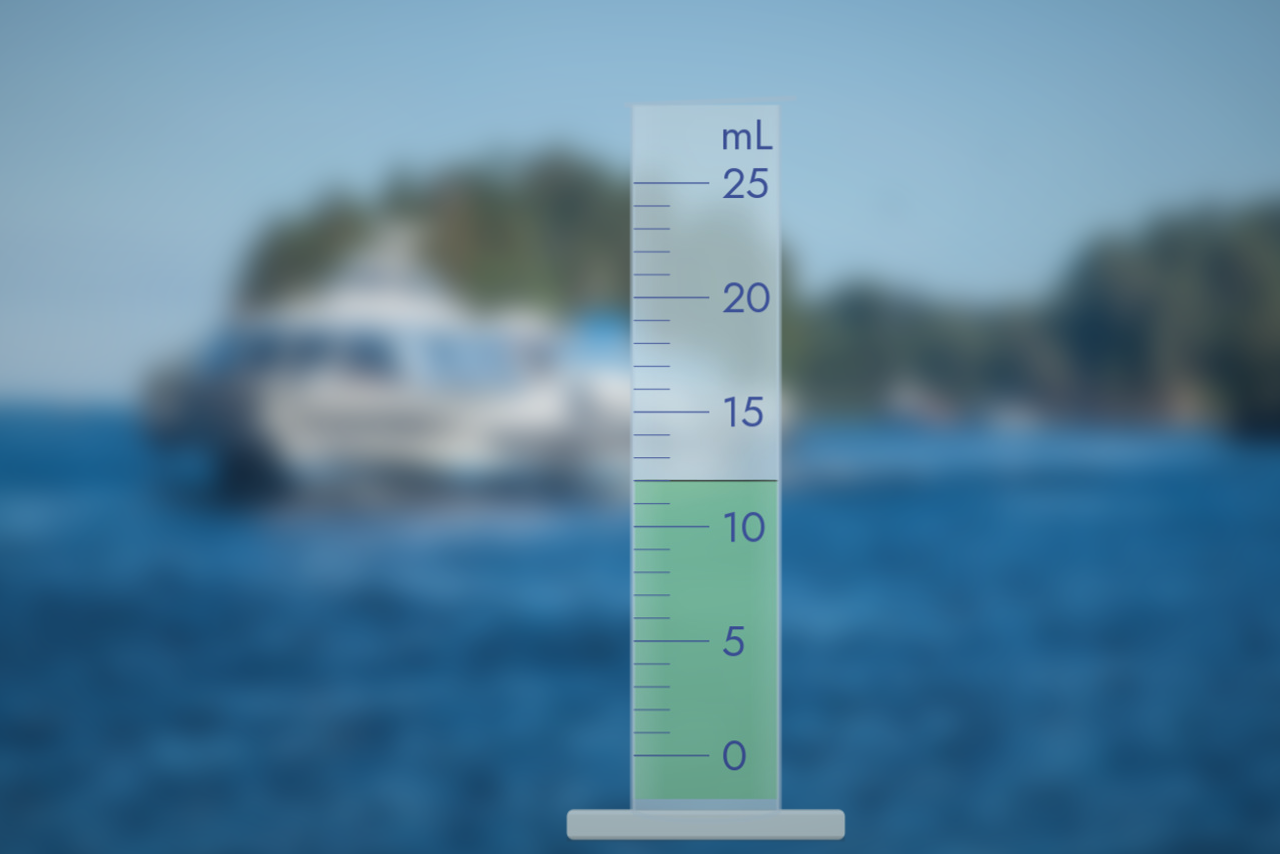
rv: mL 12
